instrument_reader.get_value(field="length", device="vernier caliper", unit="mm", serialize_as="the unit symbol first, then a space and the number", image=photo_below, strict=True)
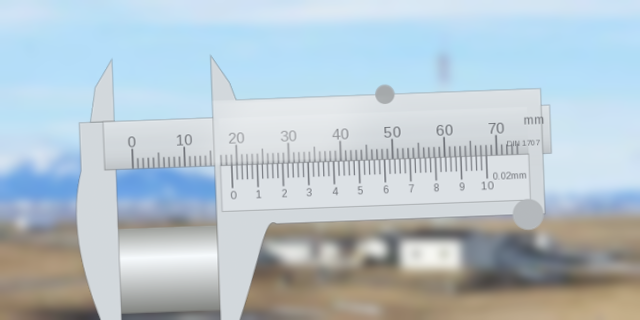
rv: mm 19.0
